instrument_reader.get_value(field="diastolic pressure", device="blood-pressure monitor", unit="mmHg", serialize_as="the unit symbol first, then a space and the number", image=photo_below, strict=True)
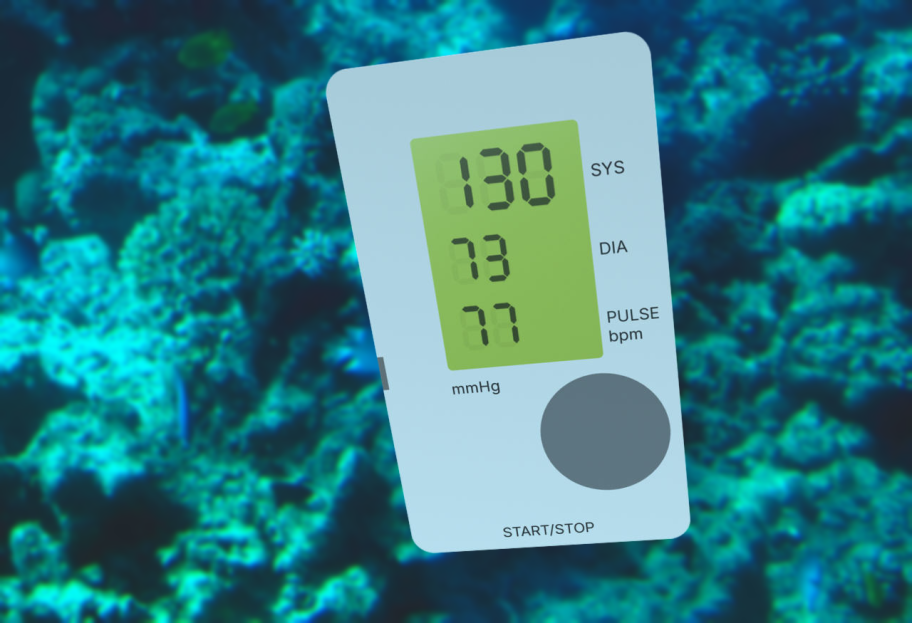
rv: mmHg 73
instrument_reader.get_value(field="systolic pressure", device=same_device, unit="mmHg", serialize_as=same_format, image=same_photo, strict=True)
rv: mmHg 130
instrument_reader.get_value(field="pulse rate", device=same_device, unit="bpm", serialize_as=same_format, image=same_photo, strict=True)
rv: bpm 77
